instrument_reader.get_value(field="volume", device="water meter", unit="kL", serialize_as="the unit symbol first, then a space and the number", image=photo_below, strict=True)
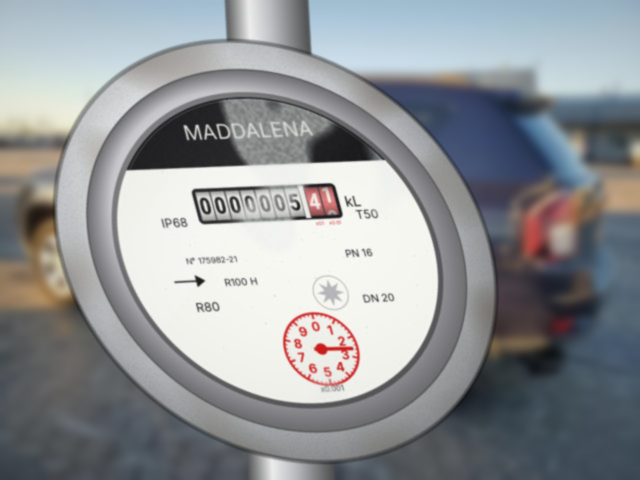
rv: kL 5.412
